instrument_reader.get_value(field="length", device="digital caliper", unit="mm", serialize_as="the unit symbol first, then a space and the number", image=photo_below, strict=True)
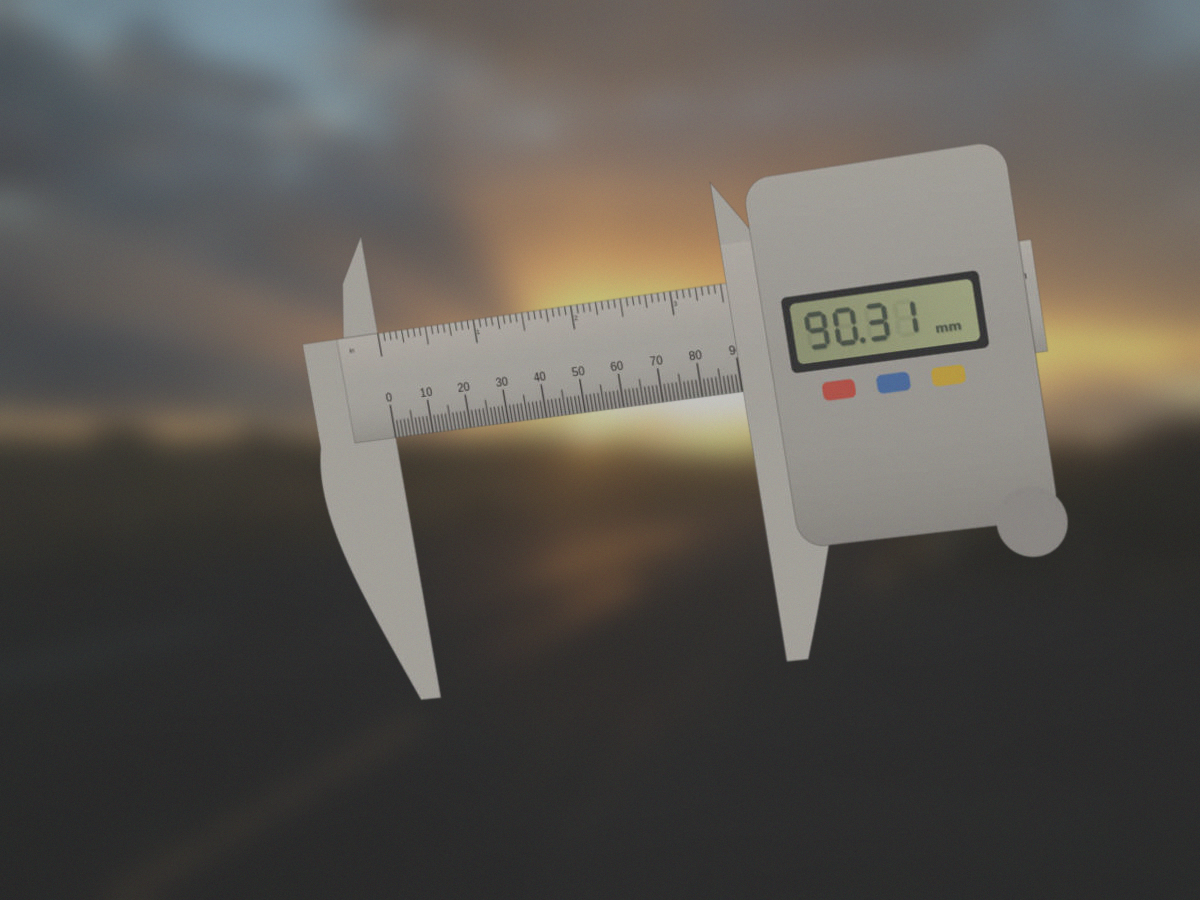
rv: mm 90.31
